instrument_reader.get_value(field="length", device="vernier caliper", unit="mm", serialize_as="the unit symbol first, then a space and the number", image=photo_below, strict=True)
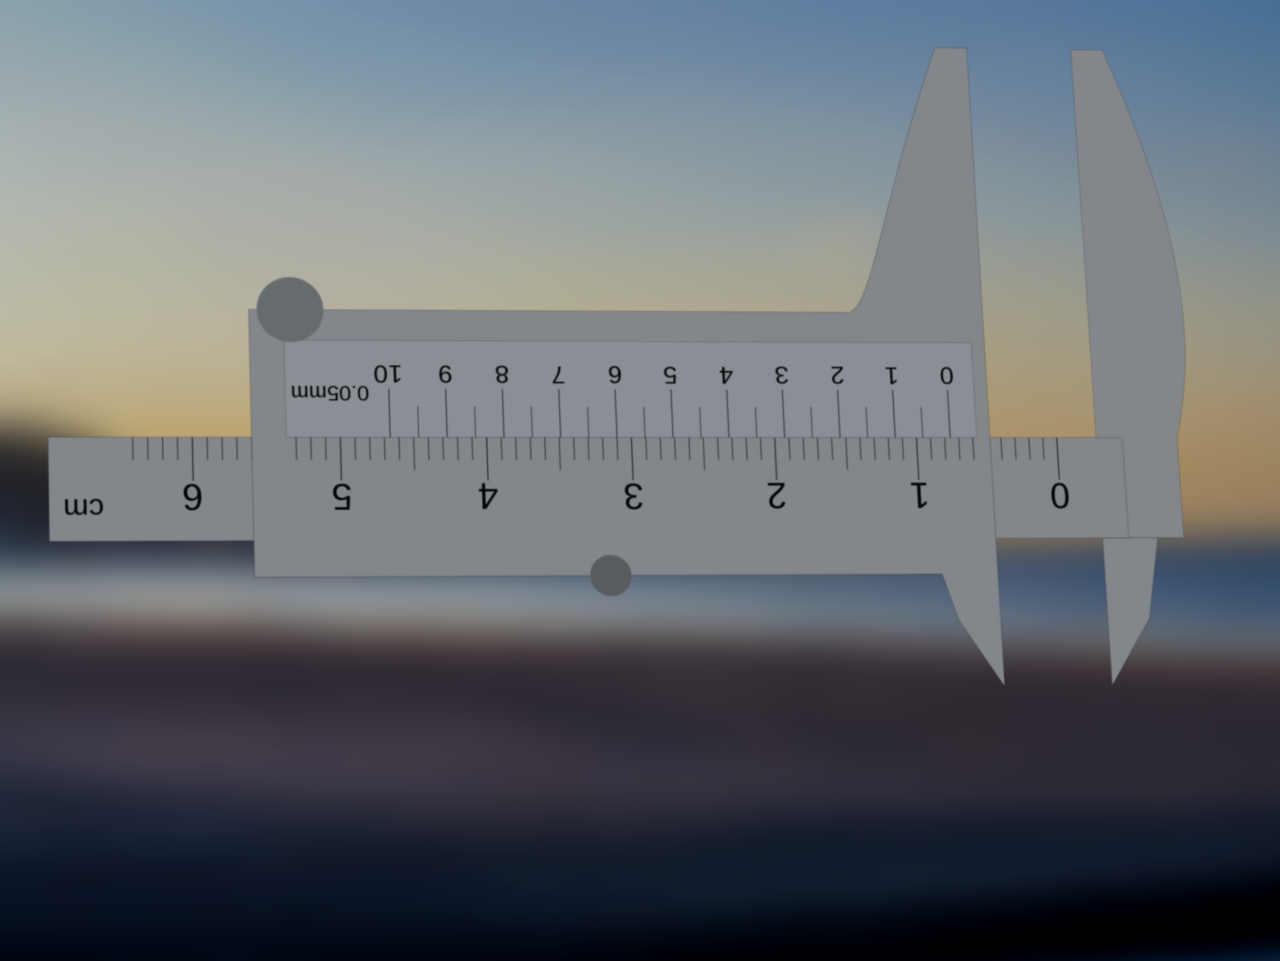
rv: mm 7.6
